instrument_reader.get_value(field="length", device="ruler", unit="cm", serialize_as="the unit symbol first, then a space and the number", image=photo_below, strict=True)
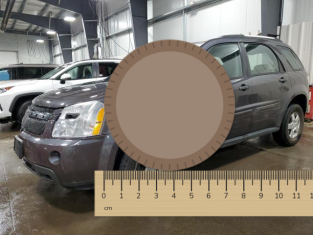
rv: cm 7.5
